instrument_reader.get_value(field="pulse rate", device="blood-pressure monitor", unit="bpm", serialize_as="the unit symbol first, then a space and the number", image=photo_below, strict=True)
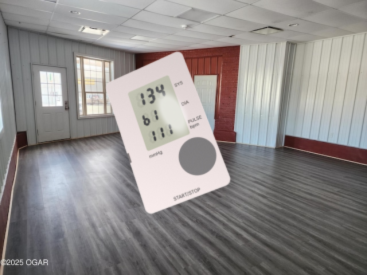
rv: bpm 111
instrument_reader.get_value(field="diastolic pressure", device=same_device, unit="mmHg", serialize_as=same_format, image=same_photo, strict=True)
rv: mmHg 61
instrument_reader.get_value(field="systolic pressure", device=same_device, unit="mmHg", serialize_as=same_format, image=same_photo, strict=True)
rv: mmHg 134
